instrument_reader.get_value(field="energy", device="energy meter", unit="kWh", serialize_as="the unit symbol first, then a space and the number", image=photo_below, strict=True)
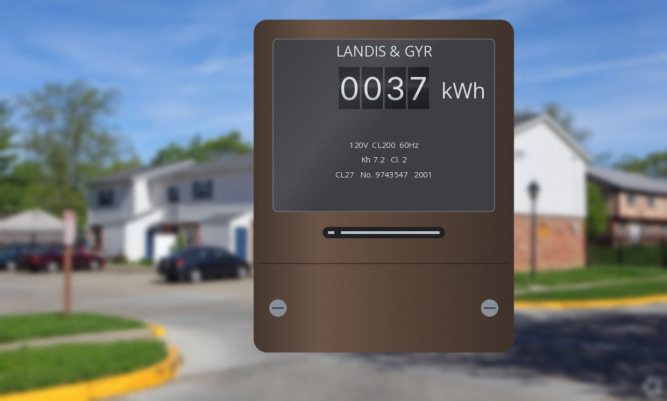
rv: kWh 37
